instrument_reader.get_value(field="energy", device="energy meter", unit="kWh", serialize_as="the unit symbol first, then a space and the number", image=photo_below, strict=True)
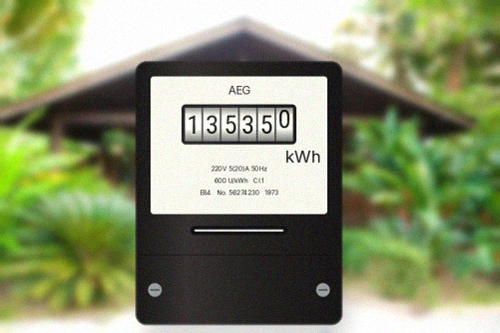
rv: kWh 135350
